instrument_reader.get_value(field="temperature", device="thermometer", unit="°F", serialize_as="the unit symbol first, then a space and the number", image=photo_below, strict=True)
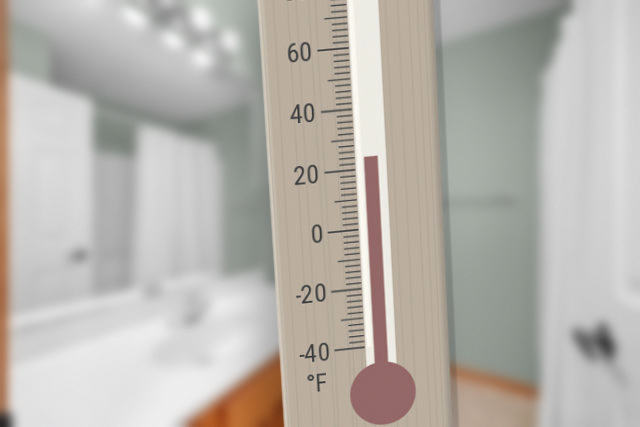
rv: °F 24
